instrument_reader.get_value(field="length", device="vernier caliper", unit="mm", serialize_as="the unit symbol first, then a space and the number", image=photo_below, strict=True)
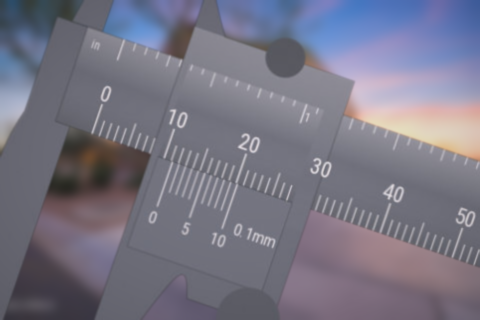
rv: mm 11.2
